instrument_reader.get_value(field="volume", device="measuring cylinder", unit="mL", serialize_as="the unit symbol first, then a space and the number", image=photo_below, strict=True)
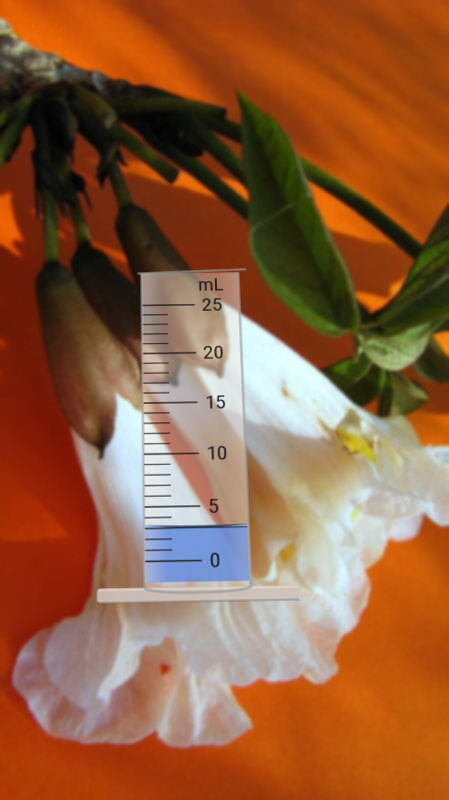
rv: mL 3
